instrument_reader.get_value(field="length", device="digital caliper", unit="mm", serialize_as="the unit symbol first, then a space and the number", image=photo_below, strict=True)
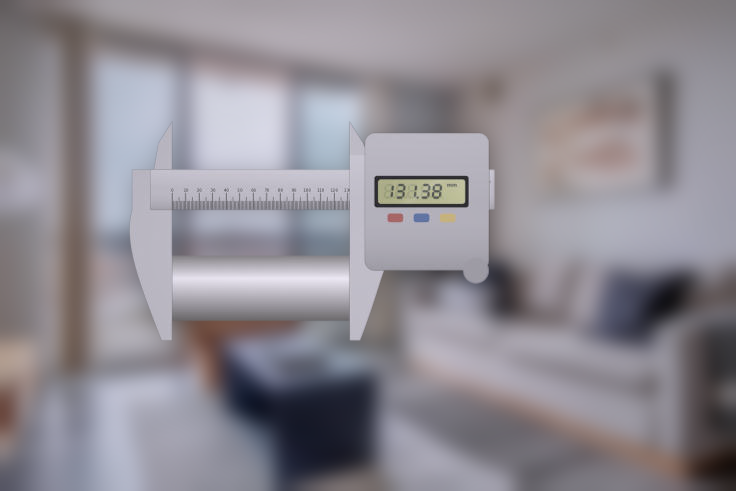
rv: mm 131.38
